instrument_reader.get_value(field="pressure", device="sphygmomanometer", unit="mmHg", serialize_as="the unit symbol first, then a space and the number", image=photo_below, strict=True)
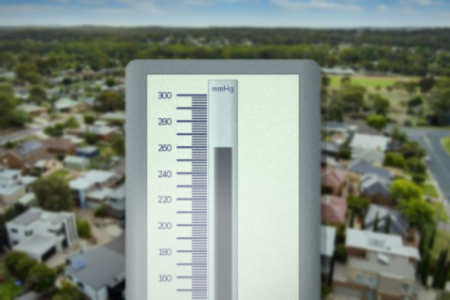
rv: mmHg 260
